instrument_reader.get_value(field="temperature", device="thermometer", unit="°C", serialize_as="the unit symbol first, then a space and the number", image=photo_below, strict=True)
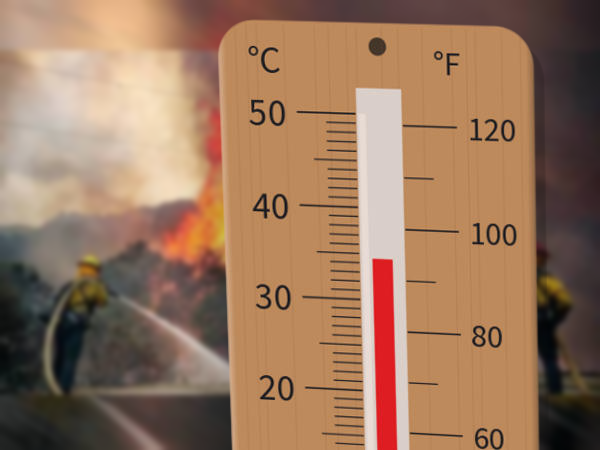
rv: °C 34.5
